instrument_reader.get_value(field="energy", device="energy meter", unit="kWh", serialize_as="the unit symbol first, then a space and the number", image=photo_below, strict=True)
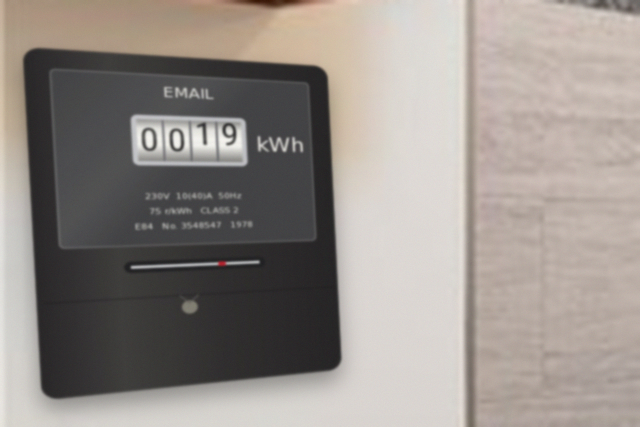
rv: kWh 19
